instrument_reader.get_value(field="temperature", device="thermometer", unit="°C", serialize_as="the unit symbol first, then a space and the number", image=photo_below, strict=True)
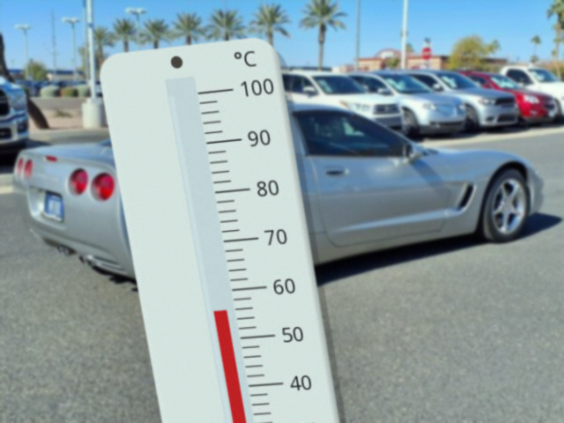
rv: °C 56
